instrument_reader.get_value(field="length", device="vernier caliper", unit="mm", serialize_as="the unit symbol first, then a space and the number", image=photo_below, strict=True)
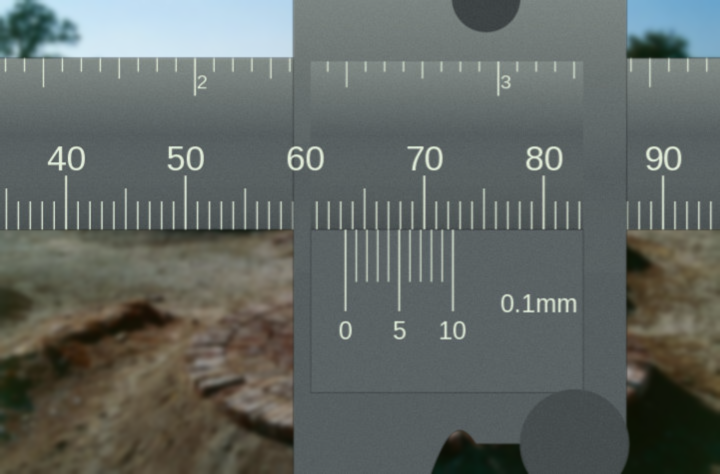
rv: mm 63.4
